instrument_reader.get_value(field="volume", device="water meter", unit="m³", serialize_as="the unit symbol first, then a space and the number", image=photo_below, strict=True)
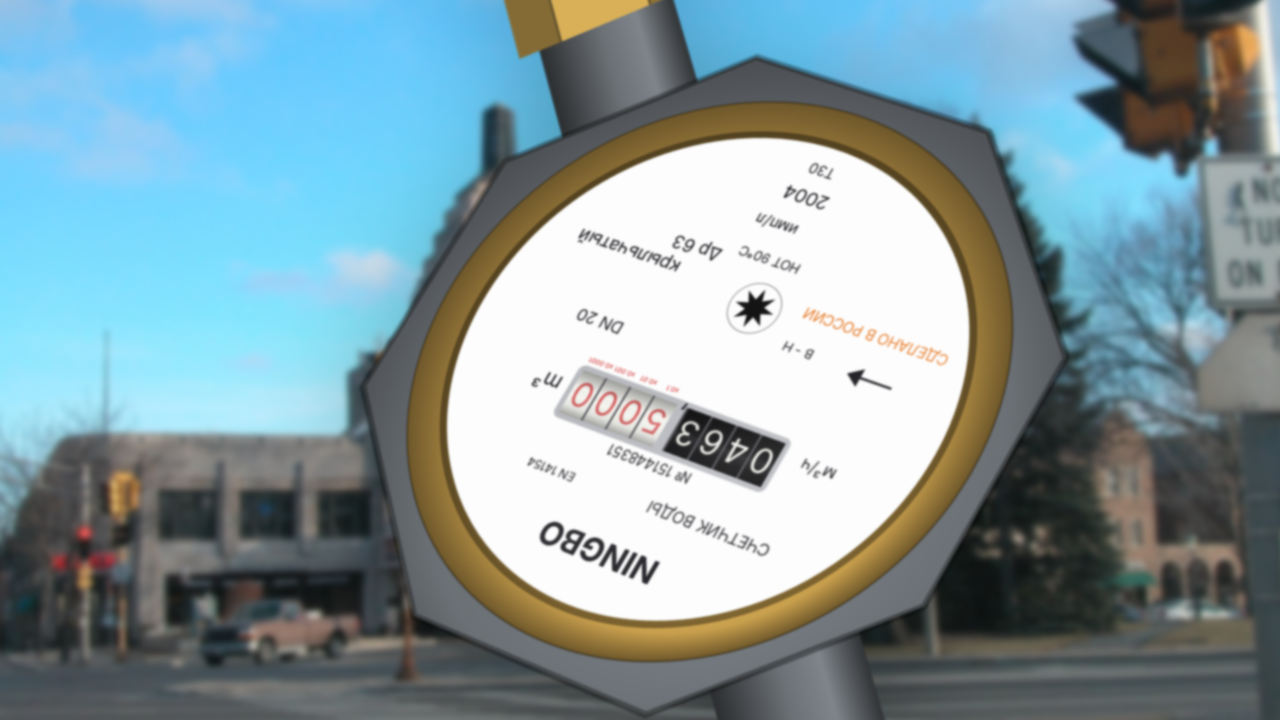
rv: m³ 463.5000
